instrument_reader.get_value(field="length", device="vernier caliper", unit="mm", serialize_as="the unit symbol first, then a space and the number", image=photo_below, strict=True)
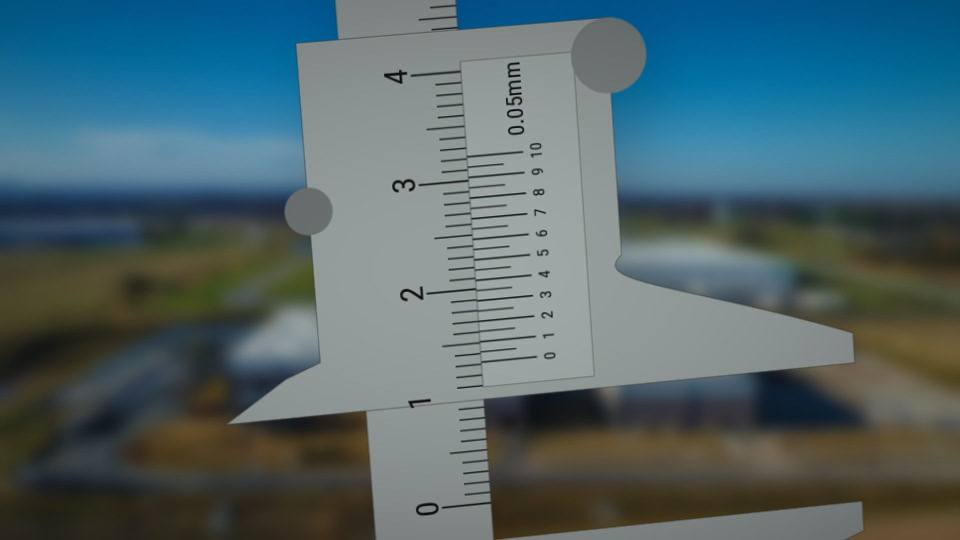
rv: mm 13.2
